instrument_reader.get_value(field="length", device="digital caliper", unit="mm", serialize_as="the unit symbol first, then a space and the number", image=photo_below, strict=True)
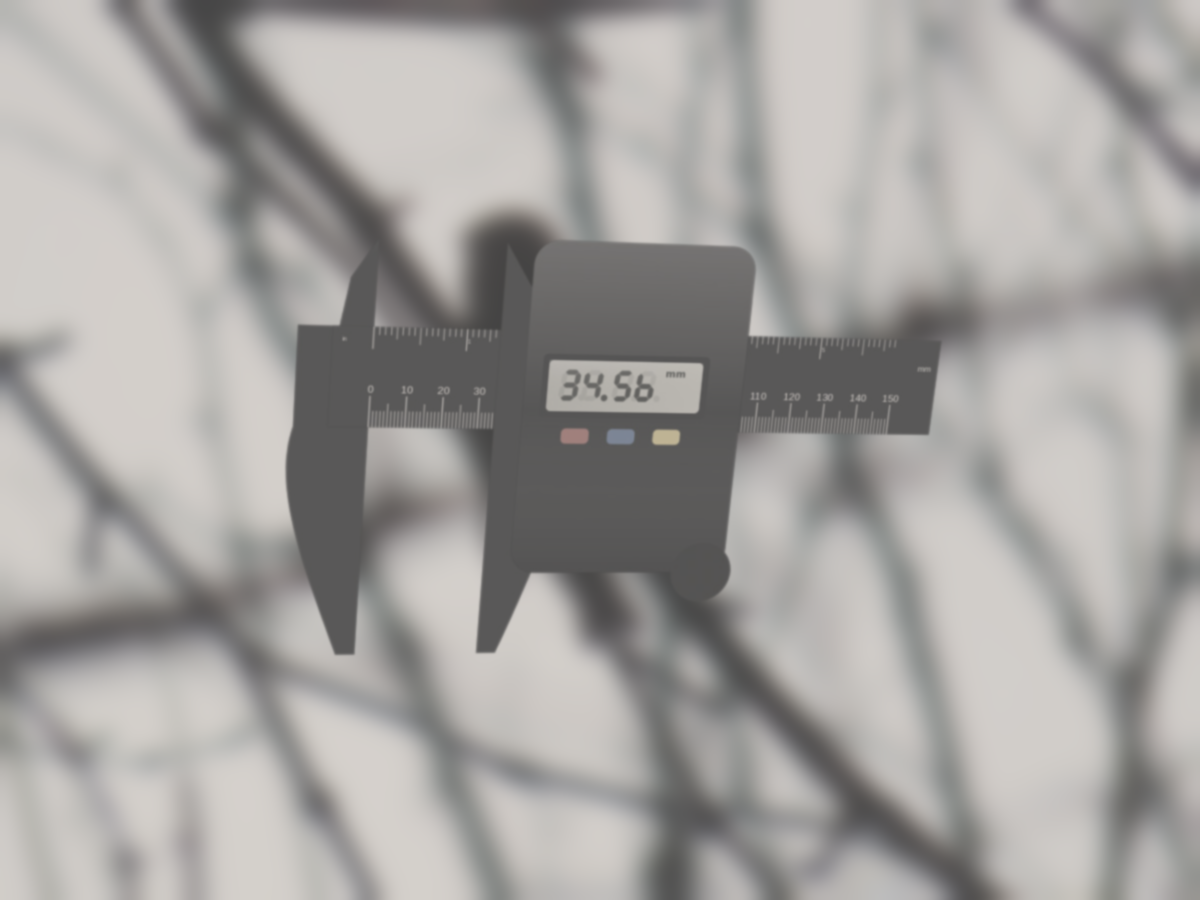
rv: mm 34.56
